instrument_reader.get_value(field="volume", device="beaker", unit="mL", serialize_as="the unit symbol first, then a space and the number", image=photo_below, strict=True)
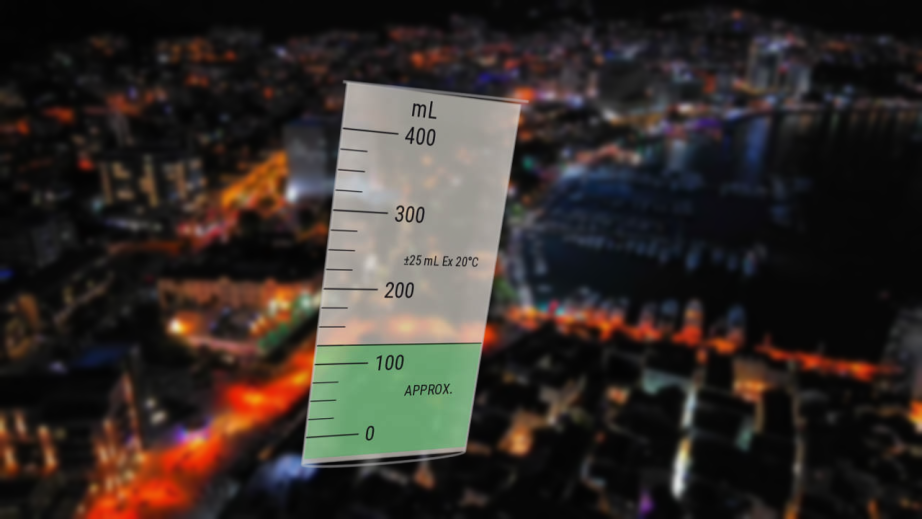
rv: mL 125
